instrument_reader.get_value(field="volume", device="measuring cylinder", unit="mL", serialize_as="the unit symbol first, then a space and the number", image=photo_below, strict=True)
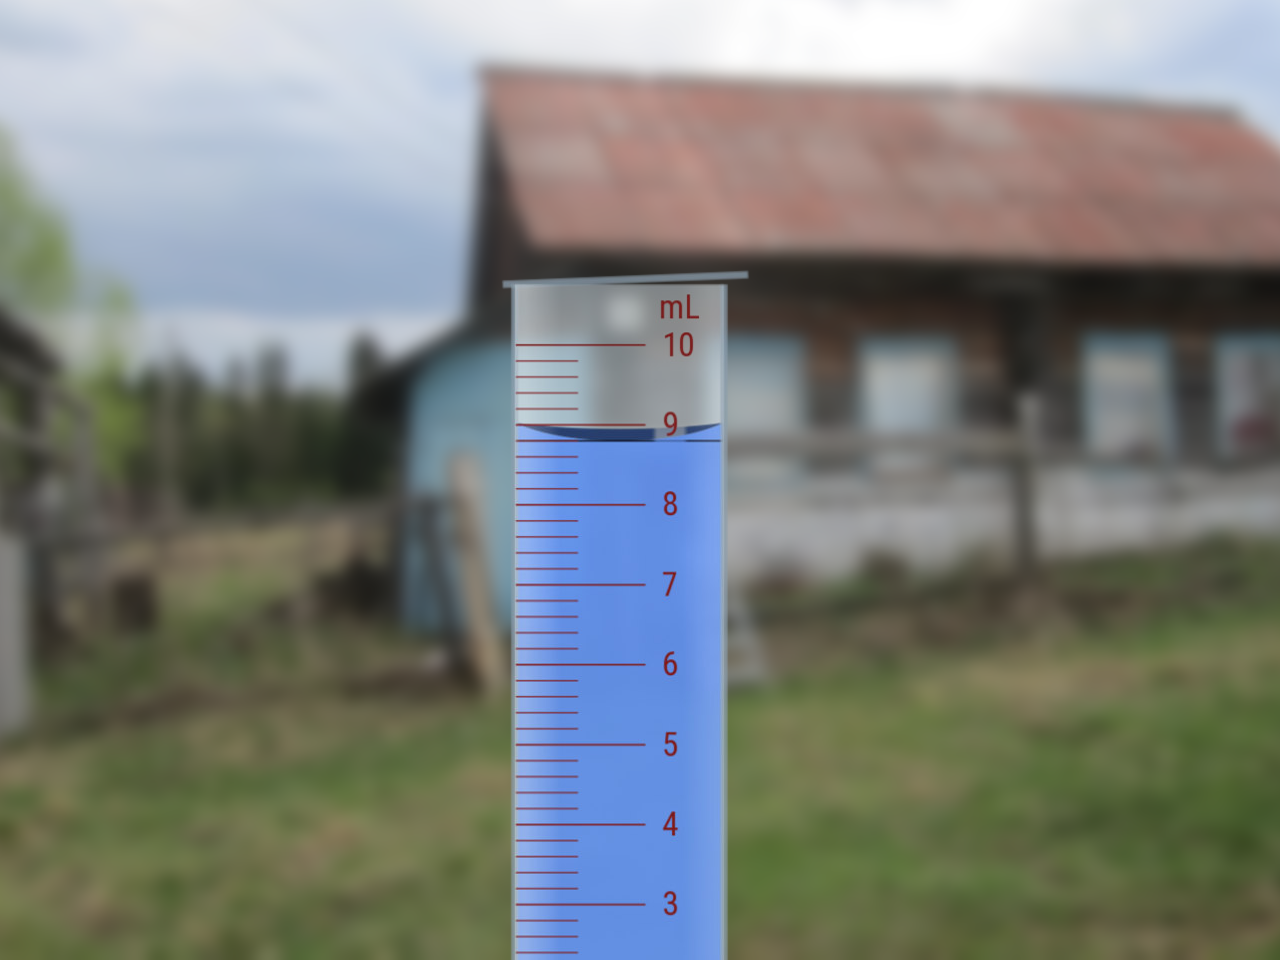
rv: mL 8.8
